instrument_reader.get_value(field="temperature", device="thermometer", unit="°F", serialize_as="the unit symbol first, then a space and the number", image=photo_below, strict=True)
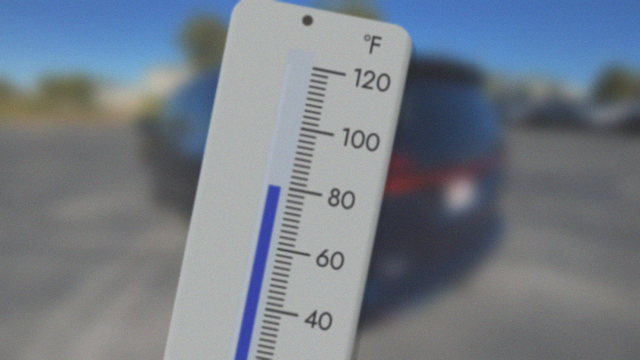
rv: °F 80
